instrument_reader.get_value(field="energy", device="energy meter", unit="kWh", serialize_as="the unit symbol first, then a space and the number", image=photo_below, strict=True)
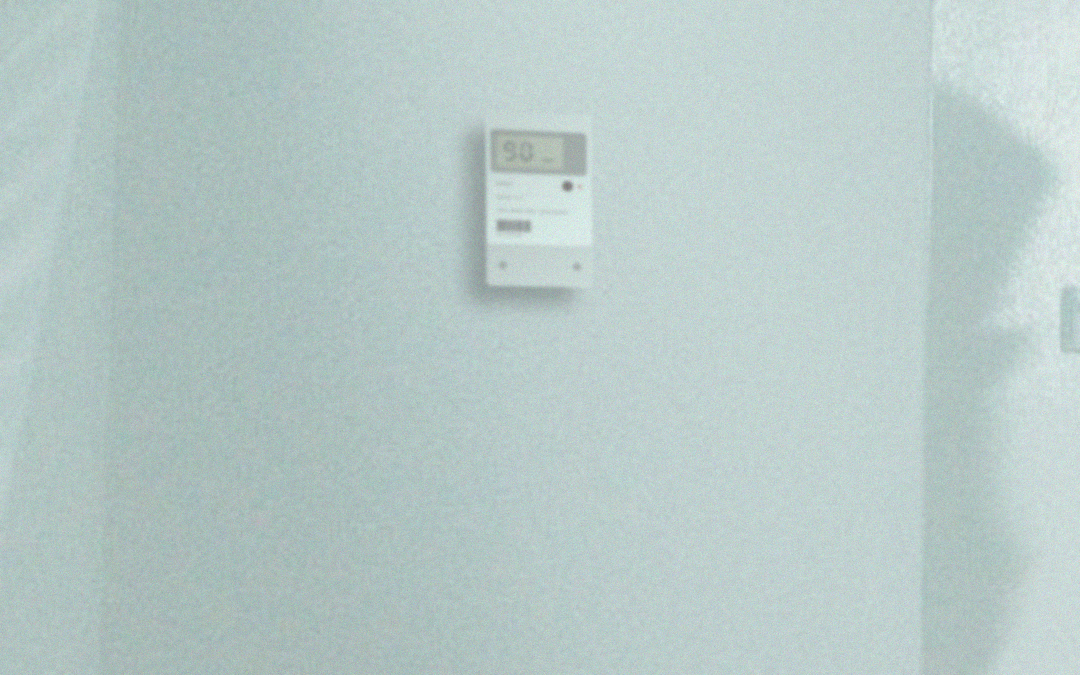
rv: kWh 90
